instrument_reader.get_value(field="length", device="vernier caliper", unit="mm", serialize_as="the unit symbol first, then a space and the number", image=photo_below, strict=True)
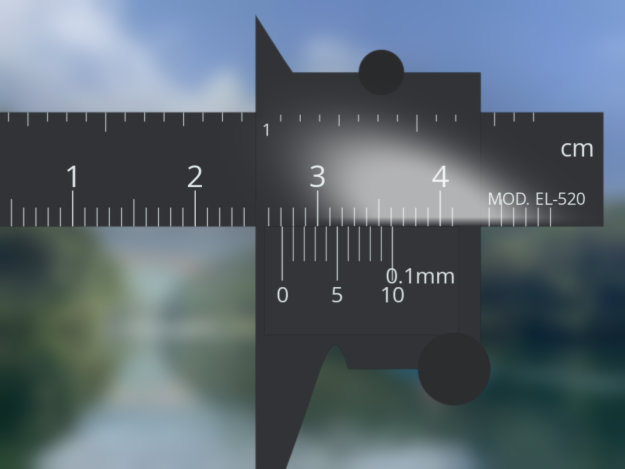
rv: mm 27.1
